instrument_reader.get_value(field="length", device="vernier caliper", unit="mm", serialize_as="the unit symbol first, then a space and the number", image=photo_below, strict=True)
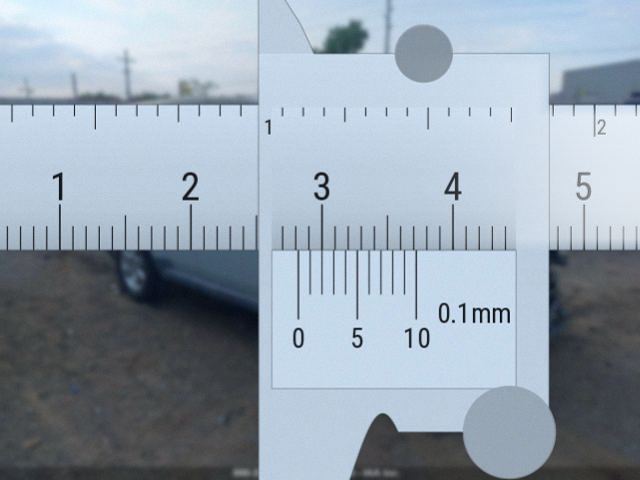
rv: mm 28.2
